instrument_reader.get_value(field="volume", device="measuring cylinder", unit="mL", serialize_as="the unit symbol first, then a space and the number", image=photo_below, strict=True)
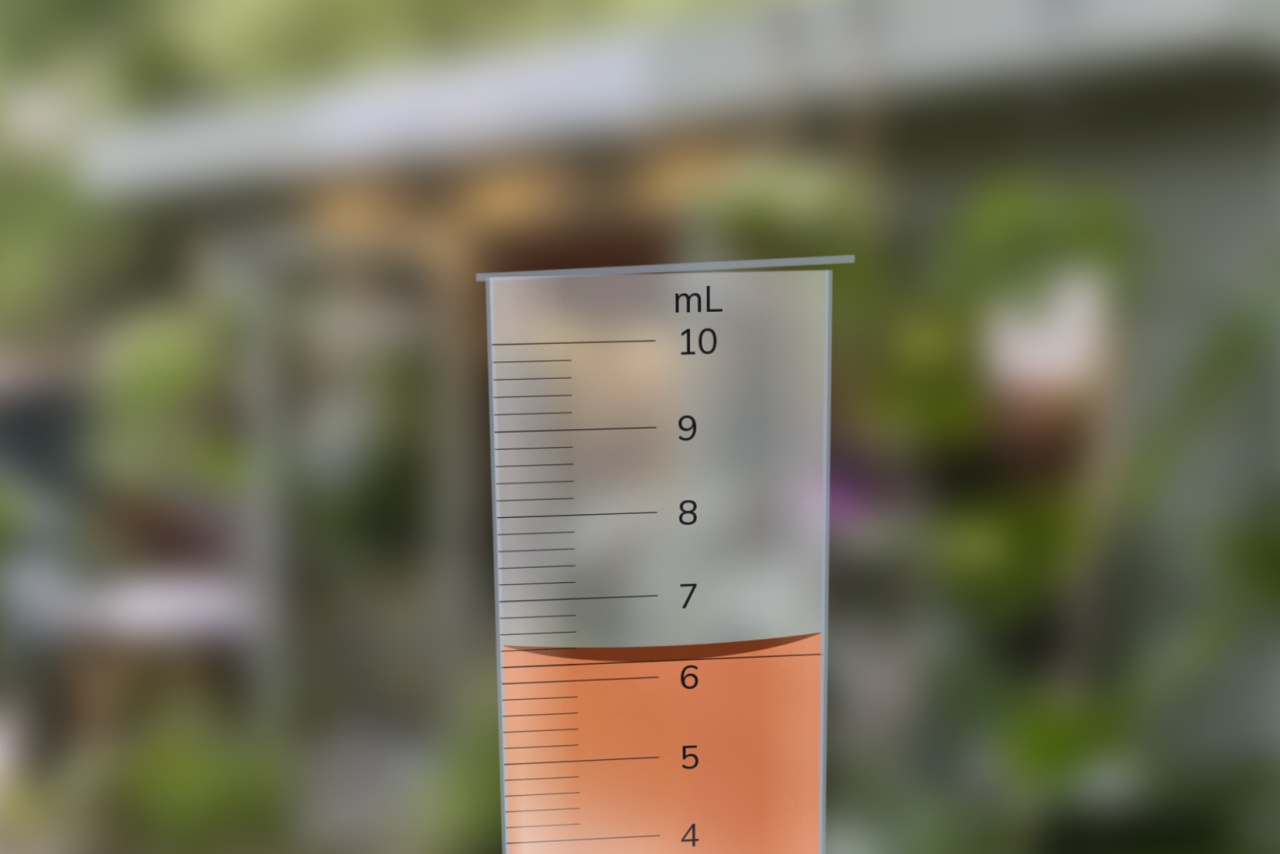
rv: mL 6.2
